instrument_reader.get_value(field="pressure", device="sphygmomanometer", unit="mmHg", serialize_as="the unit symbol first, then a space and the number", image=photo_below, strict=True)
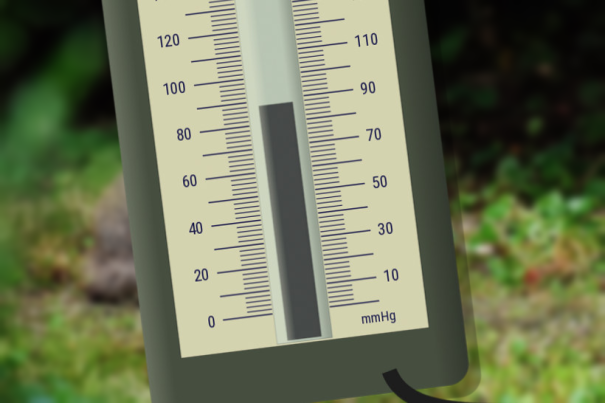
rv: mmHg 88
